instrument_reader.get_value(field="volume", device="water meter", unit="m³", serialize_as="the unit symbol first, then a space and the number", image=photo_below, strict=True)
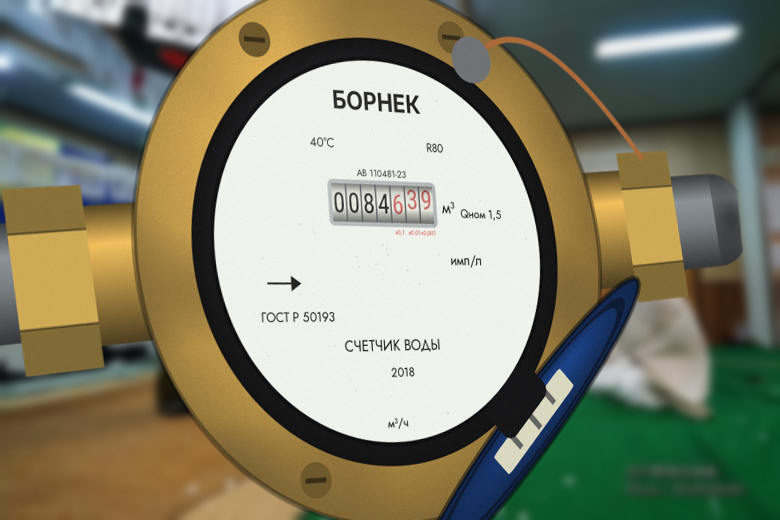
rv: m³ 84.639
